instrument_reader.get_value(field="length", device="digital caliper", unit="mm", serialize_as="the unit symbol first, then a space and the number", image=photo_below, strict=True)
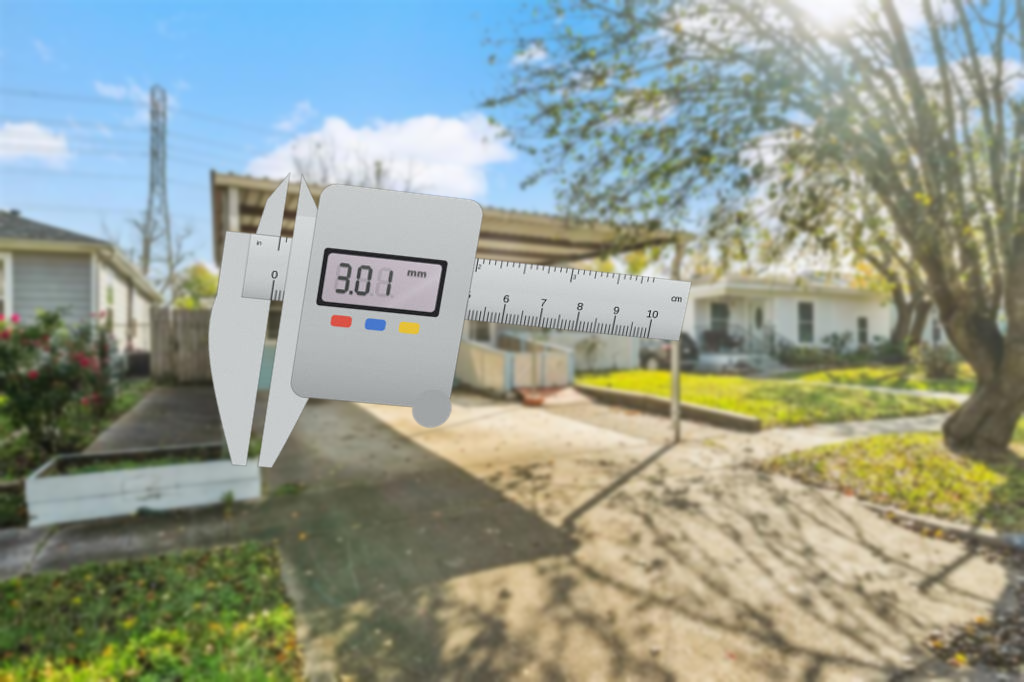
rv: mm 3.01
